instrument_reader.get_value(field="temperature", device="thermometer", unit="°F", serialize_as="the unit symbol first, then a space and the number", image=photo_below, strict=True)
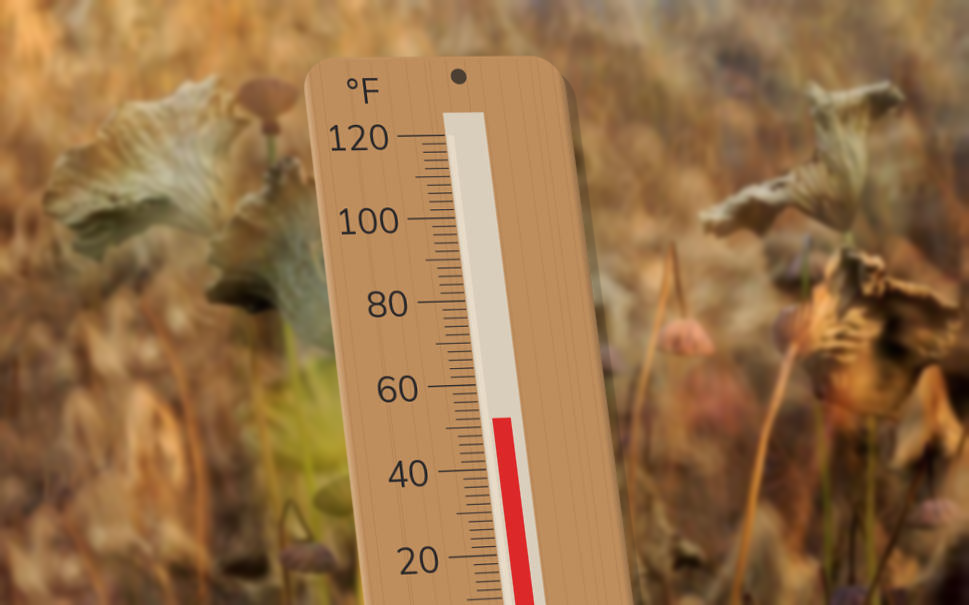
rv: °F 52
